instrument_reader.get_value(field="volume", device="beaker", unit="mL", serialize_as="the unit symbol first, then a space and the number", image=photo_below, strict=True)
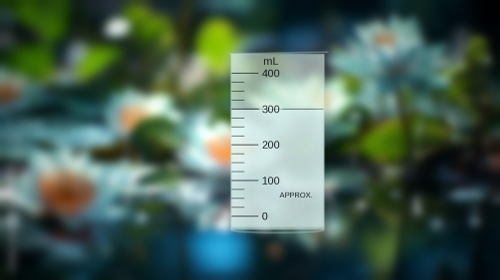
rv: mL 300
